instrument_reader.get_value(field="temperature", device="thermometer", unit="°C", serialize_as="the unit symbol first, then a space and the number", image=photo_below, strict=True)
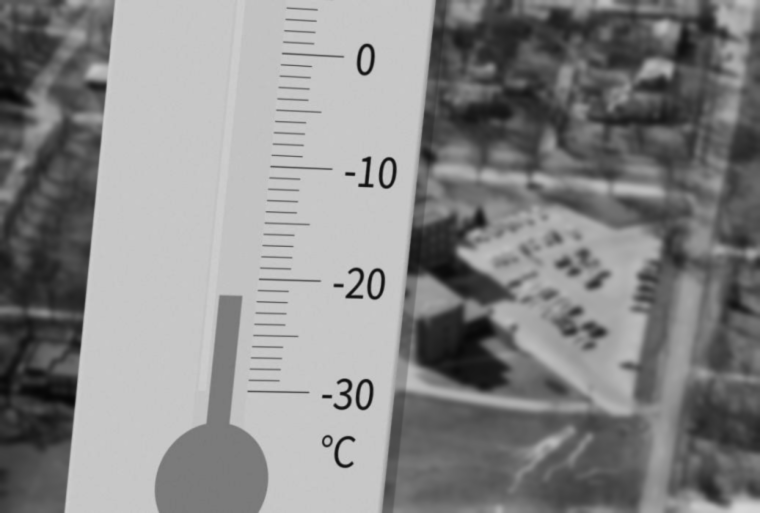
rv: °C -21.5
